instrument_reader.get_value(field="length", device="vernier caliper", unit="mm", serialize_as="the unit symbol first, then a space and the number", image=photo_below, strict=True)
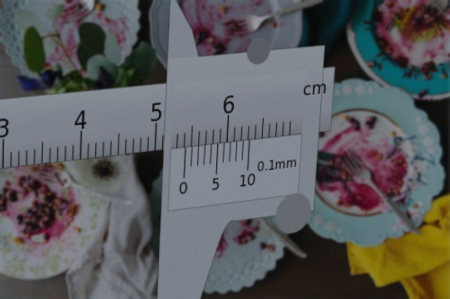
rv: mm 54.2
